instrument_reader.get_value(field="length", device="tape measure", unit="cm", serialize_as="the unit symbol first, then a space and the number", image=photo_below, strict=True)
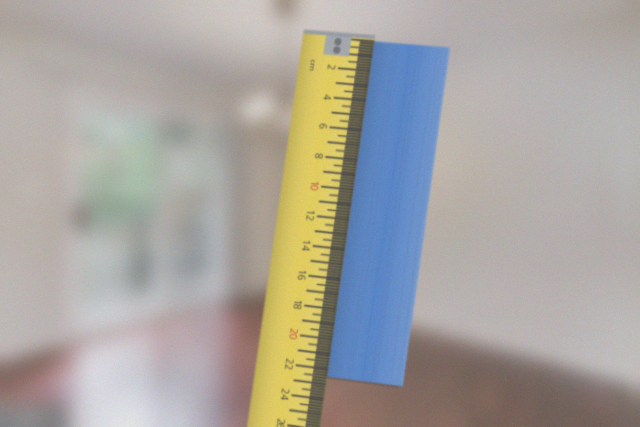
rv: cm 22.5
